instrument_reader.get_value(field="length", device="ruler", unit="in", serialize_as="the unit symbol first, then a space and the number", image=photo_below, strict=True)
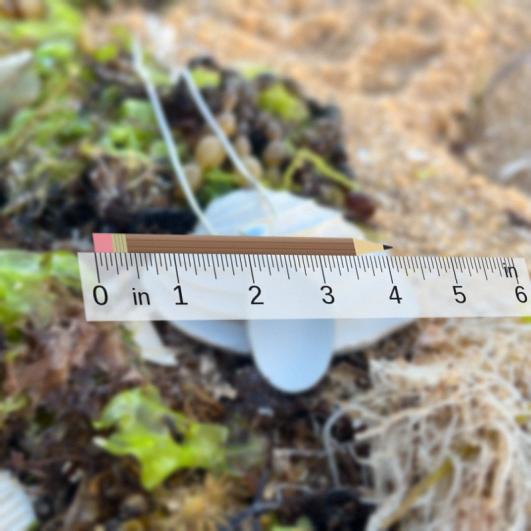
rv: in 4.125
